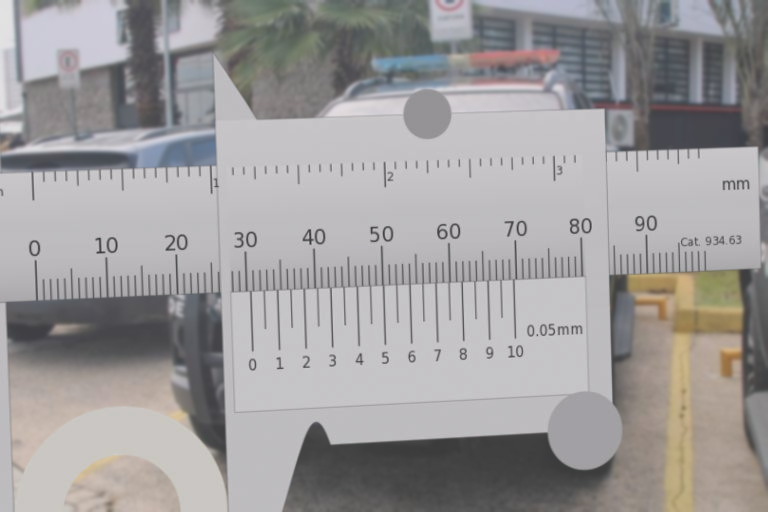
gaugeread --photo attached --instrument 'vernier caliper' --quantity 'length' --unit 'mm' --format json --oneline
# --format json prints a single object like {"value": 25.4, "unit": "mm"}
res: {"value": 30.6, "unit": "mm"}
